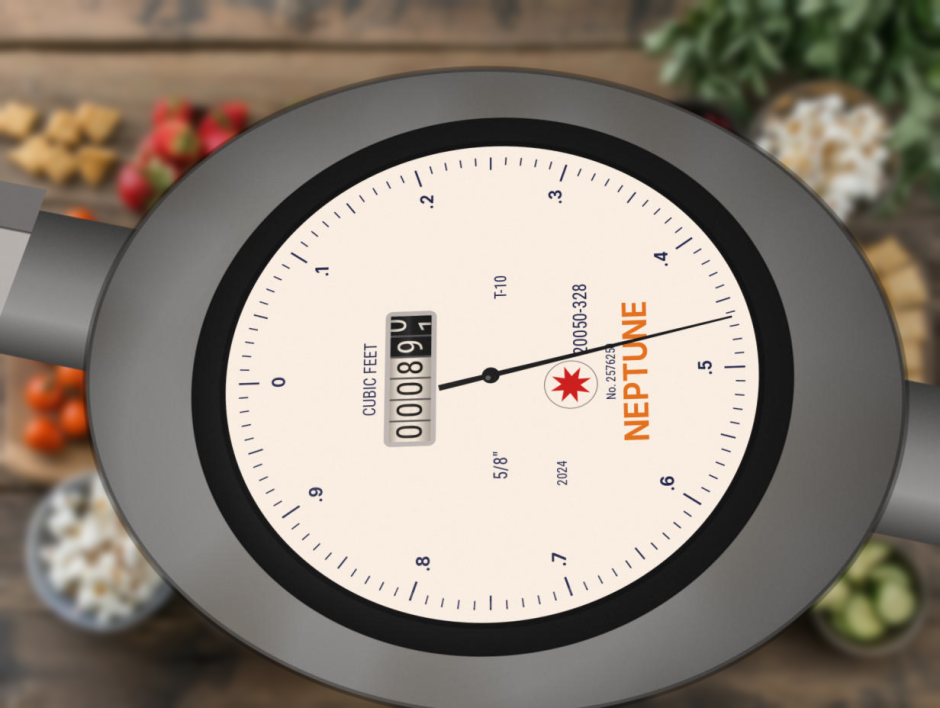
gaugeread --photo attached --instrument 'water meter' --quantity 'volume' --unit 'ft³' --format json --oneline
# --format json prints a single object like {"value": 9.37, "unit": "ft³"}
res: {"value": 890.46, "unit": "ft³"}
